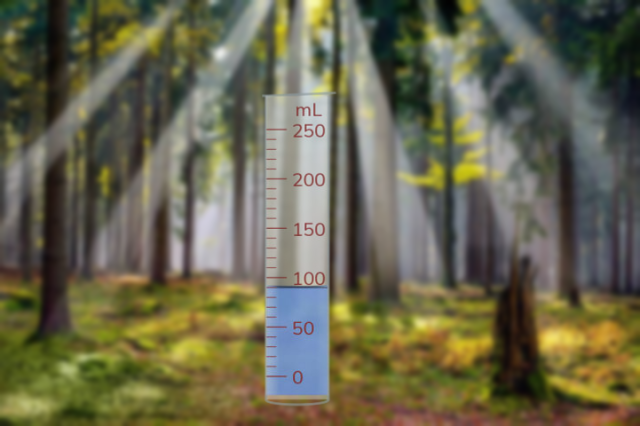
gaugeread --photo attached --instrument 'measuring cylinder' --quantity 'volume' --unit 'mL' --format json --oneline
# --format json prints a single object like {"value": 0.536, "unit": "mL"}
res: {"value": 90, "unit": "mL"}
